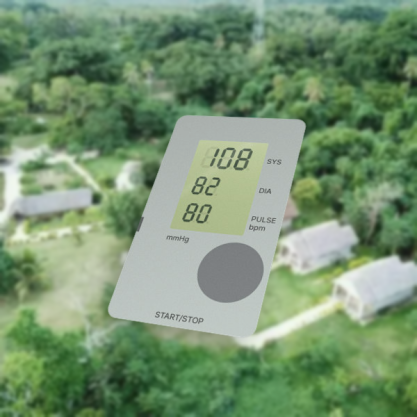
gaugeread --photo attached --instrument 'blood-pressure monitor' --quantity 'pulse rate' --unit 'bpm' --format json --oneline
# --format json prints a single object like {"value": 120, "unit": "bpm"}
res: {"value": 80, "unit": "bpm"}
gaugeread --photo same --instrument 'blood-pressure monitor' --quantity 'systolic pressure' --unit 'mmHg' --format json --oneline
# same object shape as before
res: {"value": 108, "unit": "mmHg"}
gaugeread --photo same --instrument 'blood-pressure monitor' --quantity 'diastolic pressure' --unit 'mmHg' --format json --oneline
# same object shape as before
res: {"value": 82, "unit": "mmHg"}
